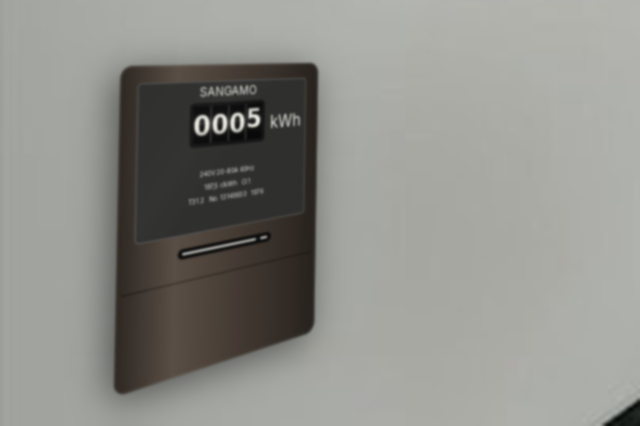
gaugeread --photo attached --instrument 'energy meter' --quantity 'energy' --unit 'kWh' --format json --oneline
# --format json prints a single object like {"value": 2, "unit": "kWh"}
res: {"value": 5, "unit": "kWh"}
